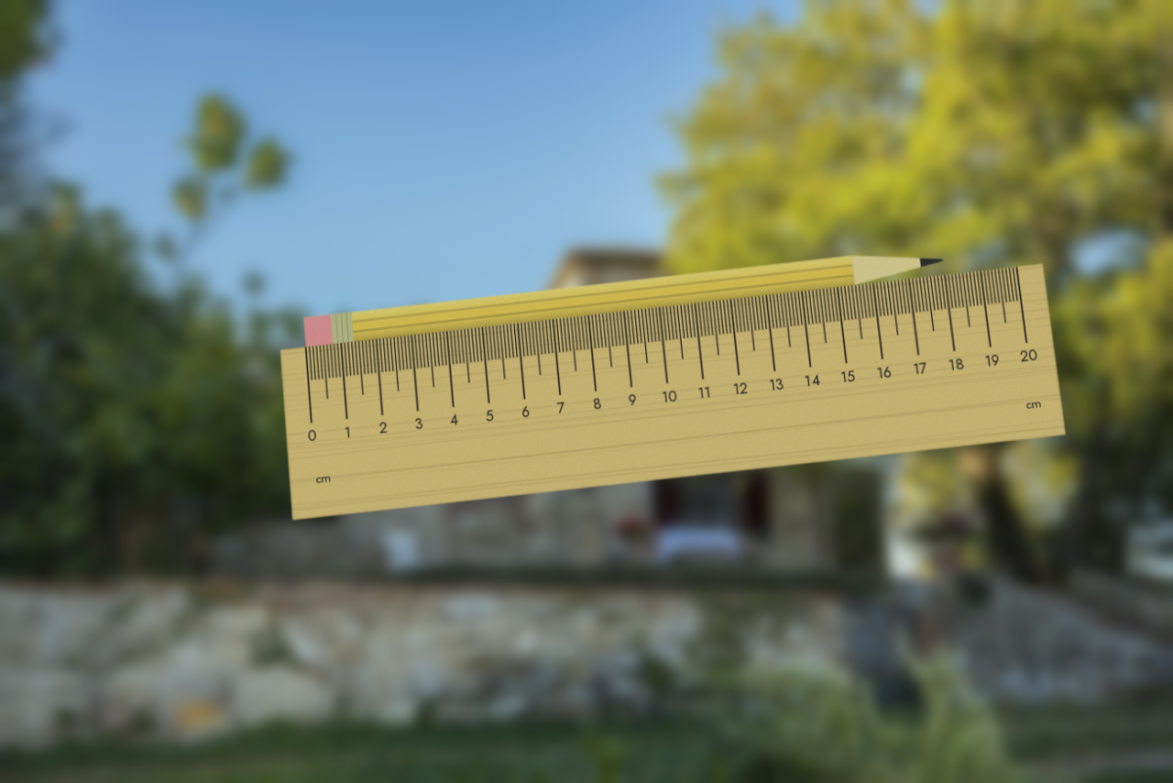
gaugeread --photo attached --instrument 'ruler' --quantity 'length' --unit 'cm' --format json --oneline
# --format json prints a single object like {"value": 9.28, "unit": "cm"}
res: {"value": 18, "unit": "cm"}
